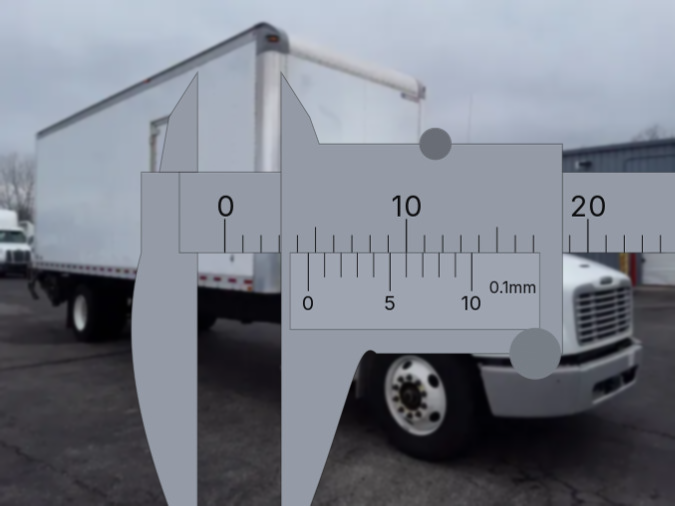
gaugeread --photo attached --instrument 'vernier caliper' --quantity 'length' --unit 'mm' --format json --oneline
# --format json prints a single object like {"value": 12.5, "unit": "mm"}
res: {"value": 4.6, "unit": "mm"}
